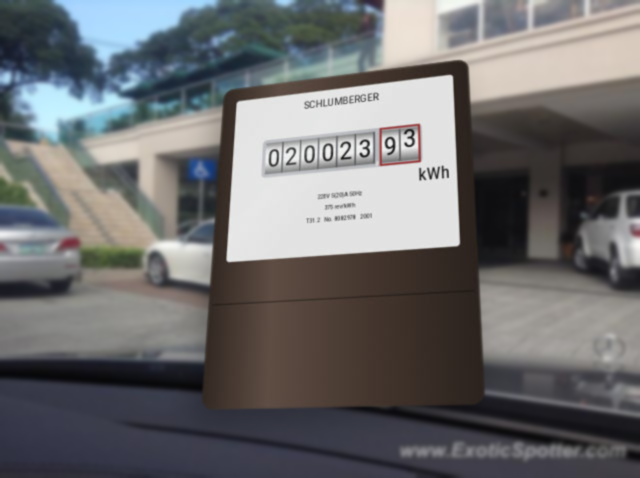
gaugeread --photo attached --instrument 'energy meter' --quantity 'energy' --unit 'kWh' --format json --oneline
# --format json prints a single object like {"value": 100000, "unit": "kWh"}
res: {"value": 20023.93, "unit": "kWh"}
